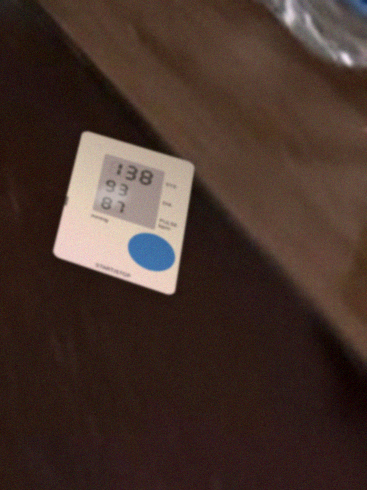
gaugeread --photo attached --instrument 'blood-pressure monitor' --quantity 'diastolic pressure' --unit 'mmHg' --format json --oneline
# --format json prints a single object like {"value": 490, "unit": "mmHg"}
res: {"value": 93, "unit": "mmHg"}
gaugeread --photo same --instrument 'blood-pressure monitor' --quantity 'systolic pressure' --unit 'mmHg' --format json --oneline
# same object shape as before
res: {"value": 138, "unit": "mmHg"}
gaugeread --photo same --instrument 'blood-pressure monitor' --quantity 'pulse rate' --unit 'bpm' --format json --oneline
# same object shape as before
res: {"value": 87, "unit": "bpm"}
